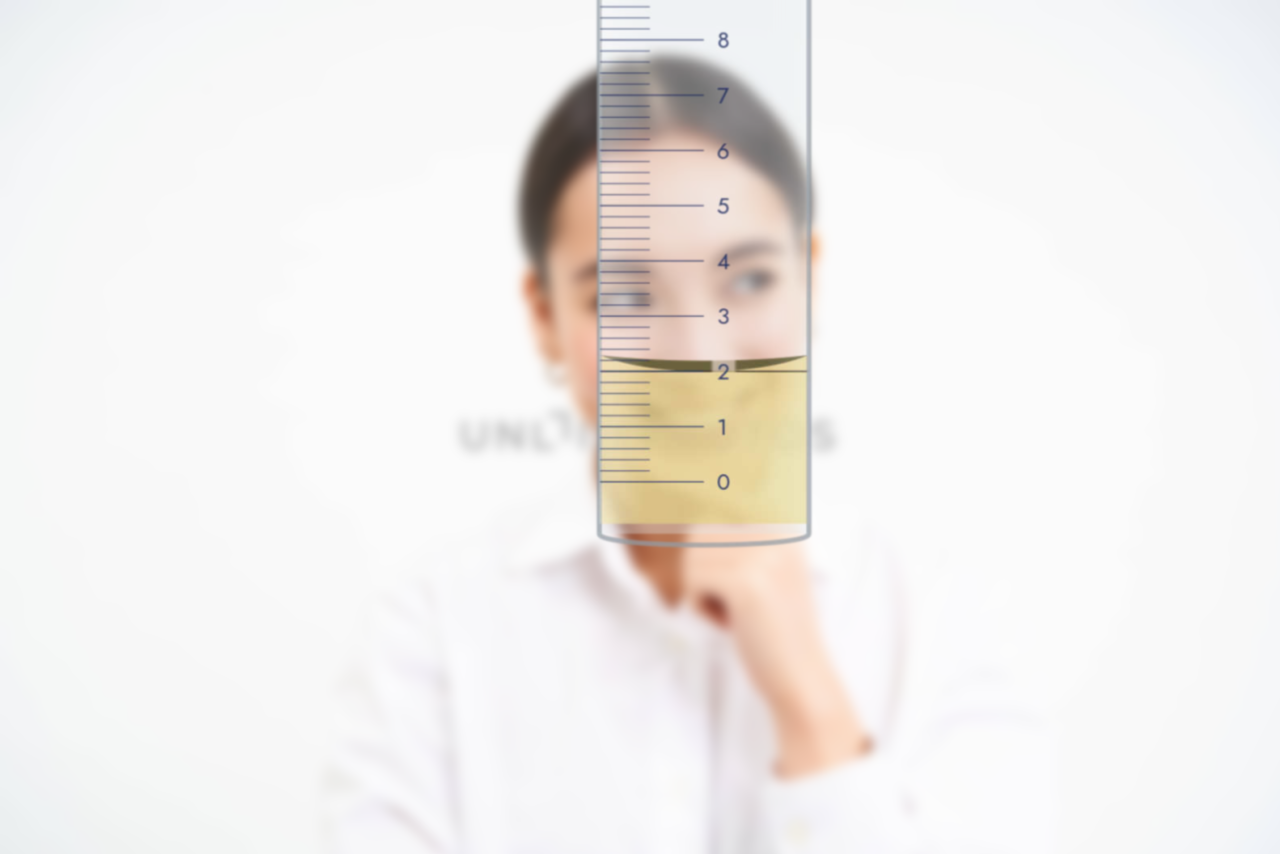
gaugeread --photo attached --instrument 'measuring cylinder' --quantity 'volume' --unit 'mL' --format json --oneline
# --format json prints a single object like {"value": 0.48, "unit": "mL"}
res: {"value": 2, "unit": "mL"}
